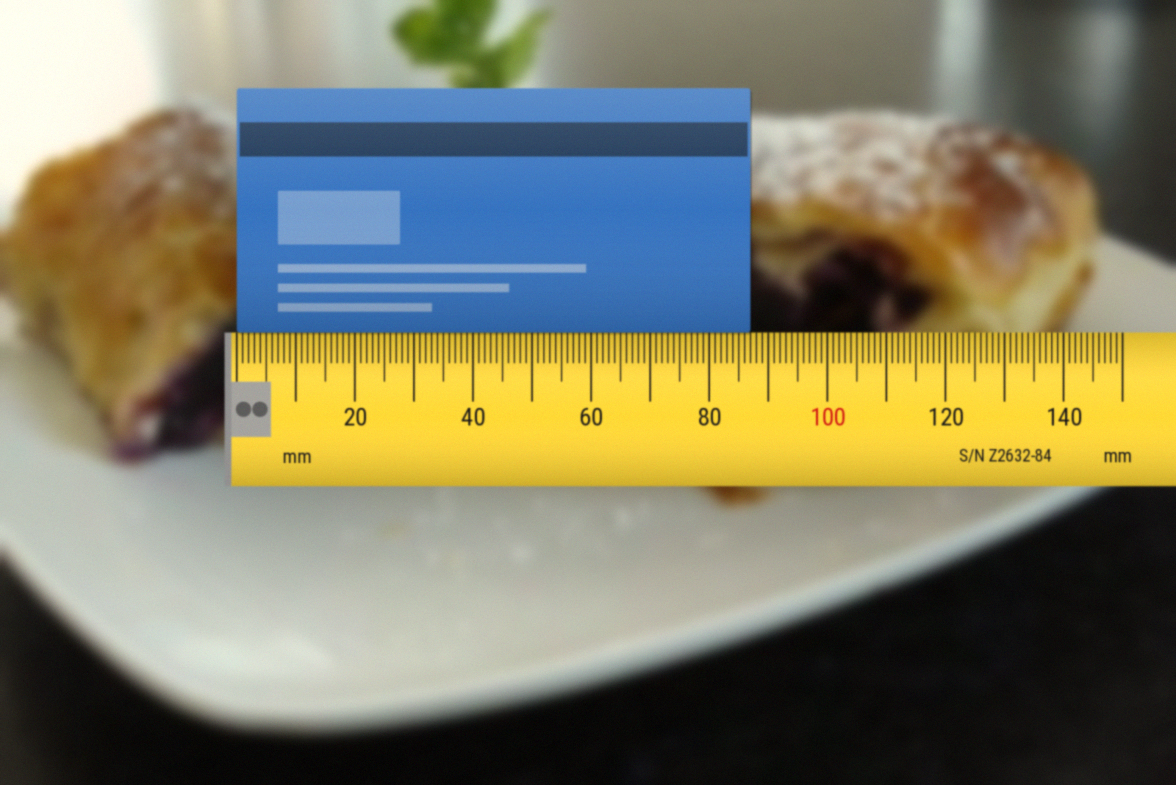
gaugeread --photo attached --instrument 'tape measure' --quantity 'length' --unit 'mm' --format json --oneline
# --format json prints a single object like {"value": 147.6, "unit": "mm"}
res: {"value": 87, "unit": "mm"}
